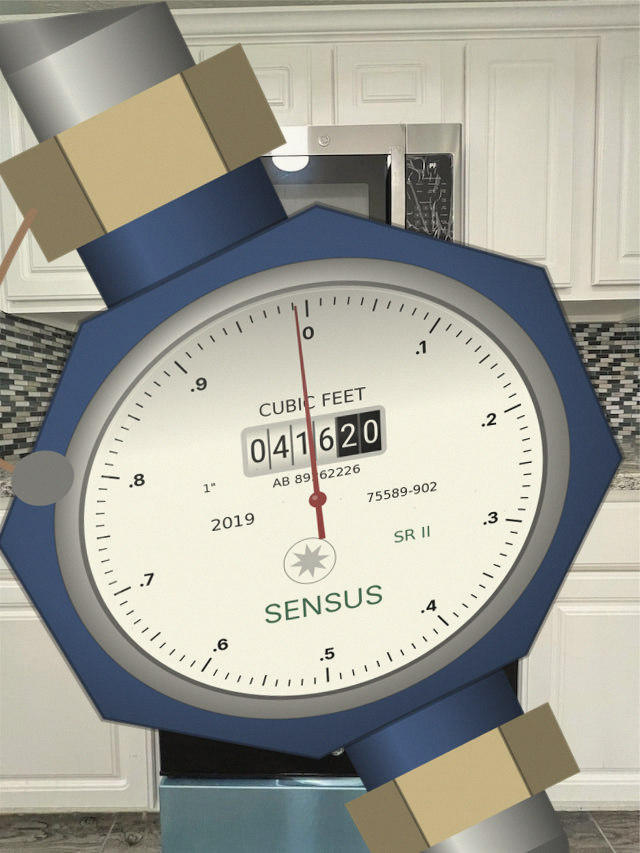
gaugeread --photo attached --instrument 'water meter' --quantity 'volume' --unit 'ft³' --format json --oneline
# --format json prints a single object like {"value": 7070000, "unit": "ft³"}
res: {"value": 41619.99, "unit": "ft³"}
